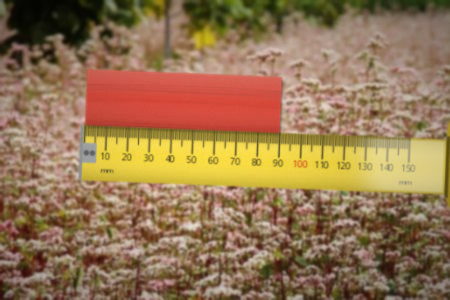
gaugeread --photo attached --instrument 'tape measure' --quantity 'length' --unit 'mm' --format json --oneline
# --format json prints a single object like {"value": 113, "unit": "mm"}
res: {"value": 90, "unit": "mm"}
